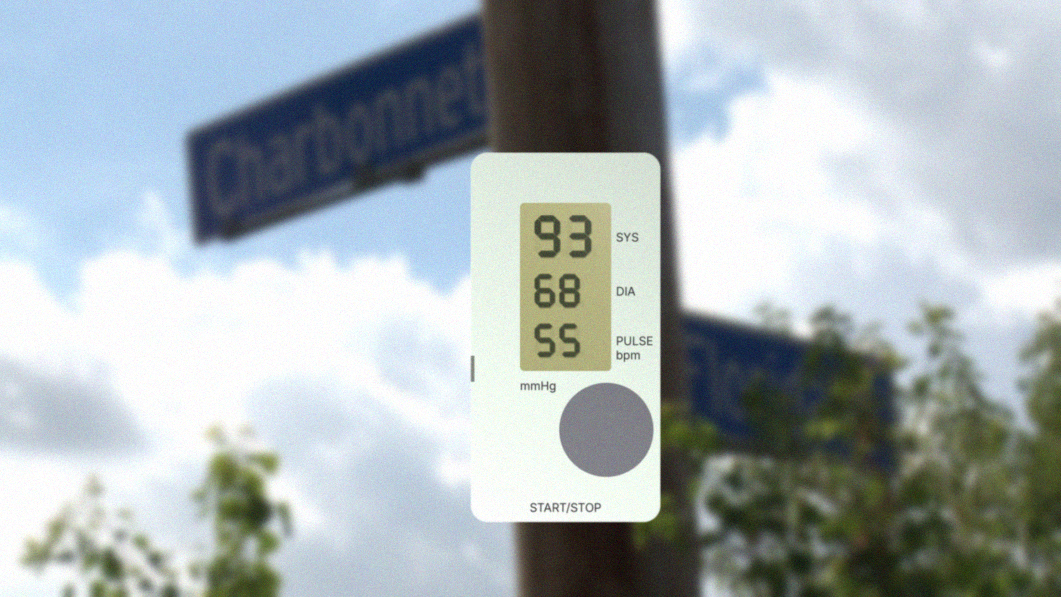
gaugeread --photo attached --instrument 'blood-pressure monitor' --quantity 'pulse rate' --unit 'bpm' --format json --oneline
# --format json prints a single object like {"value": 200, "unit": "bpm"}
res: {"value": 55, "unit": "bpm"}
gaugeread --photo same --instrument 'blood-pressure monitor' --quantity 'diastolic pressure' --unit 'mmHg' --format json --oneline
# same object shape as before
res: {"value": 68, "unit": "mmHg"}
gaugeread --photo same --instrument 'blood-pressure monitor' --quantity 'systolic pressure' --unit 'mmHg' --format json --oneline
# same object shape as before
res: {"value": 93, "unit": "mmHg"}
